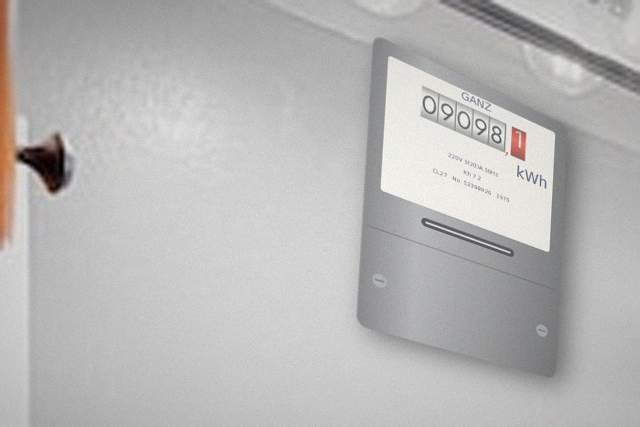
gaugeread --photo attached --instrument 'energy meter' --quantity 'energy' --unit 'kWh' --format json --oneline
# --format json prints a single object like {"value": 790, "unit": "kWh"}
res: {"value": 9098.1, "unit": "kWh"}
